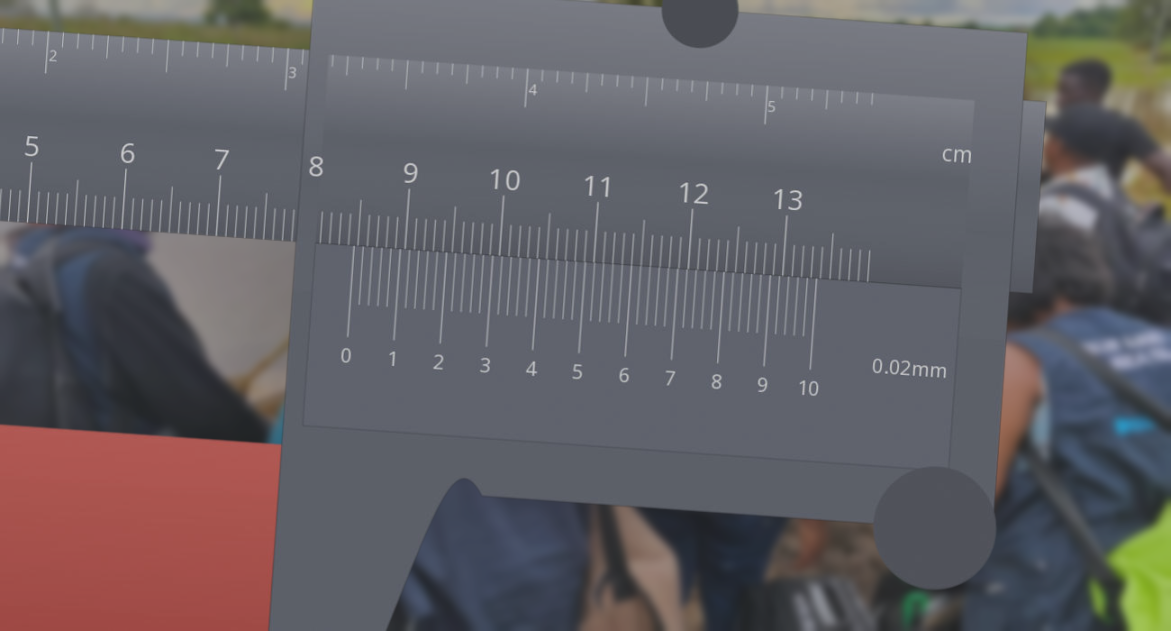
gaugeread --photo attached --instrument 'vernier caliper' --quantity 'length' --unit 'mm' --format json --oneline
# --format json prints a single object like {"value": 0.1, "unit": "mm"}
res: {"value": 84.6, "unit": "mm"}
